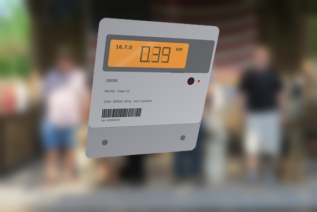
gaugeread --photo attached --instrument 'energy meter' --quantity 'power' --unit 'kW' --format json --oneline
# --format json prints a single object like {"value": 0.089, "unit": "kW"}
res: {"value": 0.39, "unit": "kW"}
